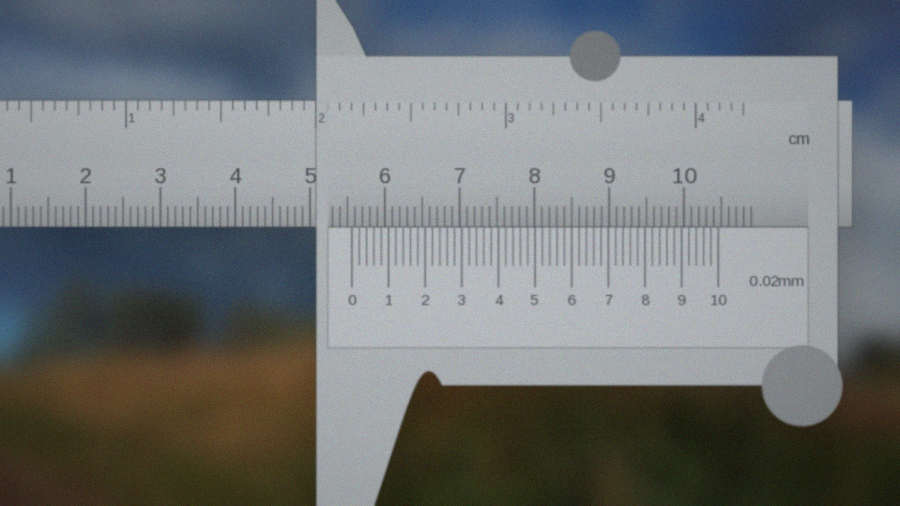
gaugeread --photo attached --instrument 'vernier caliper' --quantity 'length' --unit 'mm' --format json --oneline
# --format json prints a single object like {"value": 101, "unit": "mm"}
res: {"value": 55.6, "unit": "mm"}
